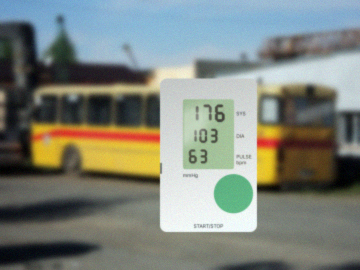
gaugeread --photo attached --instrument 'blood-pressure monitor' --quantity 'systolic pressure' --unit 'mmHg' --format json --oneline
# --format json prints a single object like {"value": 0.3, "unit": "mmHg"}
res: {"value": 176, "unit": "mmHg"}
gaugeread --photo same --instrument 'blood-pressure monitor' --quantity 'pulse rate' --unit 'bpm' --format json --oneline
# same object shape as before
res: {"value": 63, "unit": "bpm"}
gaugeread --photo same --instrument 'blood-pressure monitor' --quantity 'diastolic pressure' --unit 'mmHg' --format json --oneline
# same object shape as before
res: {"value": 103, "unit": "mmHg"}
